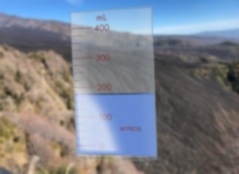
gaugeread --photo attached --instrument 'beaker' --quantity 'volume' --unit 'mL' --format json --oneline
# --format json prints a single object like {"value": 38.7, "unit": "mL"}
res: {"value": 175, "unit": "mL"}
